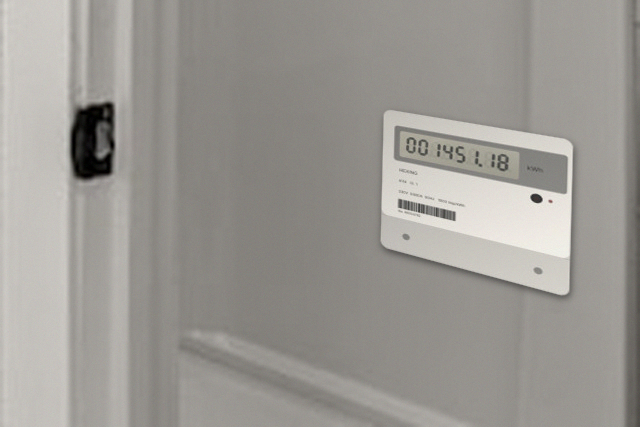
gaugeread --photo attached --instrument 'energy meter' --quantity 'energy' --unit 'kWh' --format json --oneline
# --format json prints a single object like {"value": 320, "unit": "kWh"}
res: {"value": 1451.18, "unit": "kWh"}
